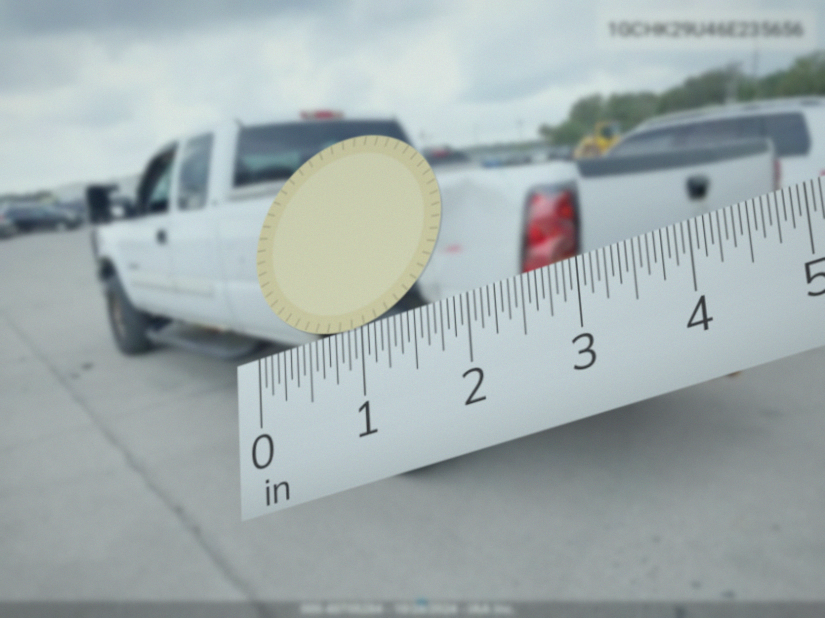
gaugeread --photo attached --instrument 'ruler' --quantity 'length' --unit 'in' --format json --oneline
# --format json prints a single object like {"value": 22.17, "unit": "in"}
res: {"value": 1.8125, "unit": "in"}
